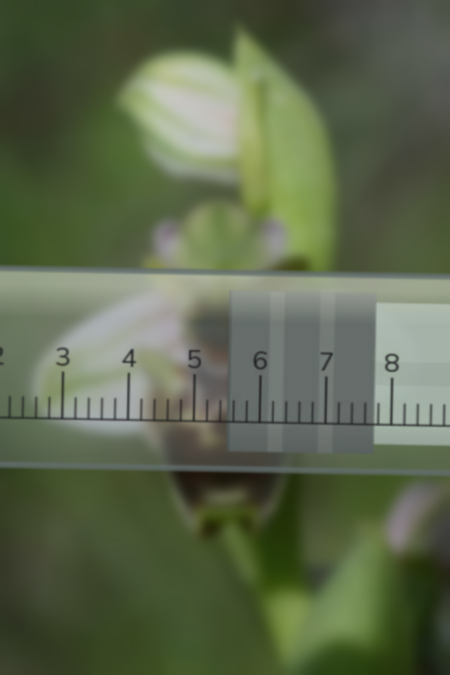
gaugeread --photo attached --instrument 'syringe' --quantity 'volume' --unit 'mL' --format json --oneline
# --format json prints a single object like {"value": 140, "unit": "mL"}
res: {"value": 5.5, "unit": "mL"}
